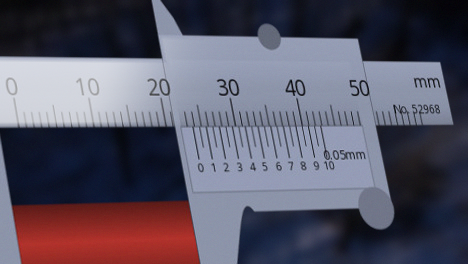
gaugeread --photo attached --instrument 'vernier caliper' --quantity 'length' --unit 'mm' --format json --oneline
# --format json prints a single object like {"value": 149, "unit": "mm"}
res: {"value": 23.8, "unit": "mm"}
